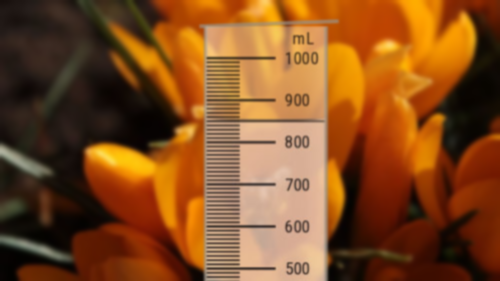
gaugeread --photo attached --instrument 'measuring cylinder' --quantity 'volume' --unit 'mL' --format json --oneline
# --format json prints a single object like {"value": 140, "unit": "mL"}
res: {"value": 850, "unit": "mL"}
